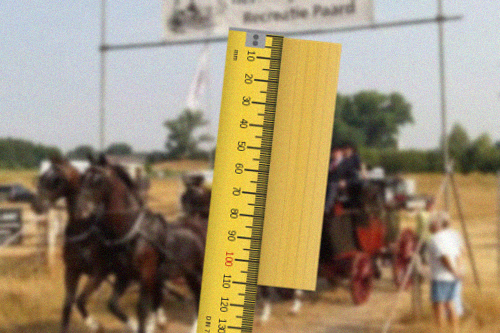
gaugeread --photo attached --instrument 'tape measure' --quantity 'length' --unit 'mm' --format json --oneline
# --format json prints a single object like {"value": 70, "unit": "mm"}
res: {"value": 110, "unit": "mm"}
